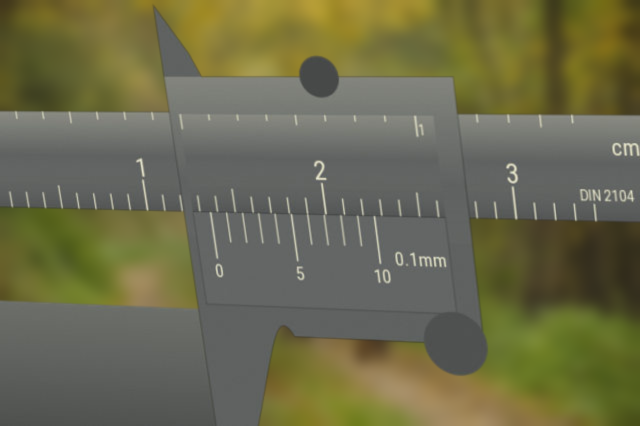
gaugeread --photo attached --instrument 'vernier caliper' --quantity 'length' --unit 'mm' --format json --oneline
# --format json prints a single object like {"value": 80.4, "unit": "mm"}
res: {"value": 13.6, "unit": "mm"}
